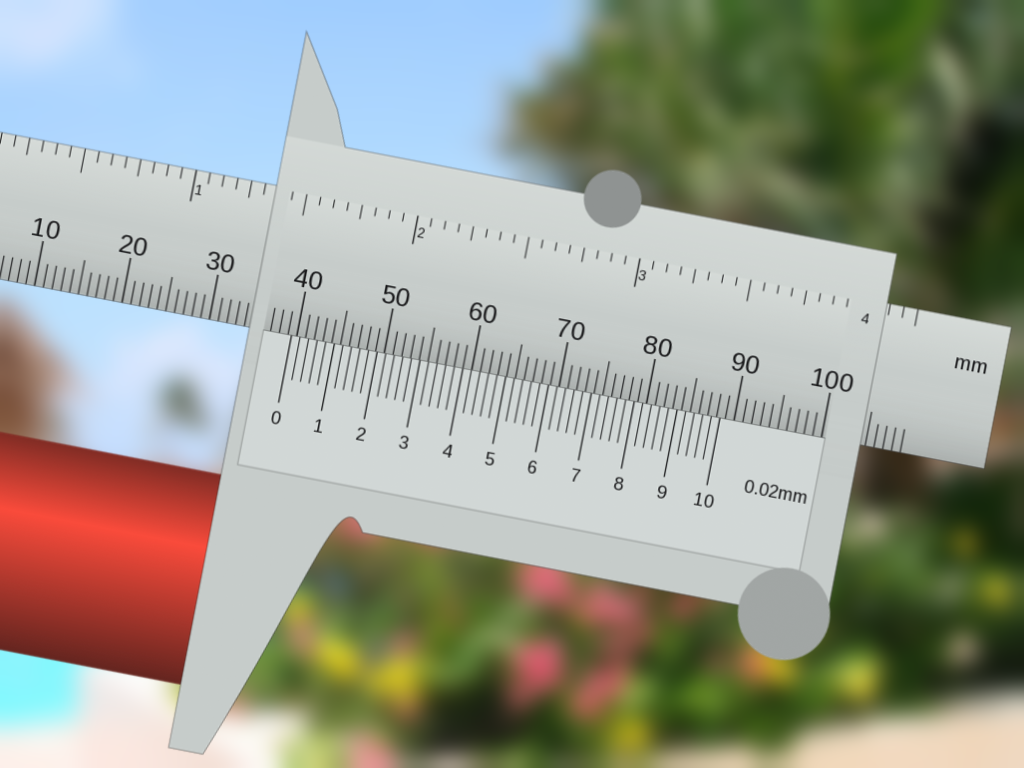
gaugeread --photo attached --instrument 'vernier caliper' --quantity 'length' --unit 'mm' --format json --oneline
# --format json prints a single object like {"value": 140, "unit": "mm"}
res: {"value": 39.4, "unit": "mm"}
